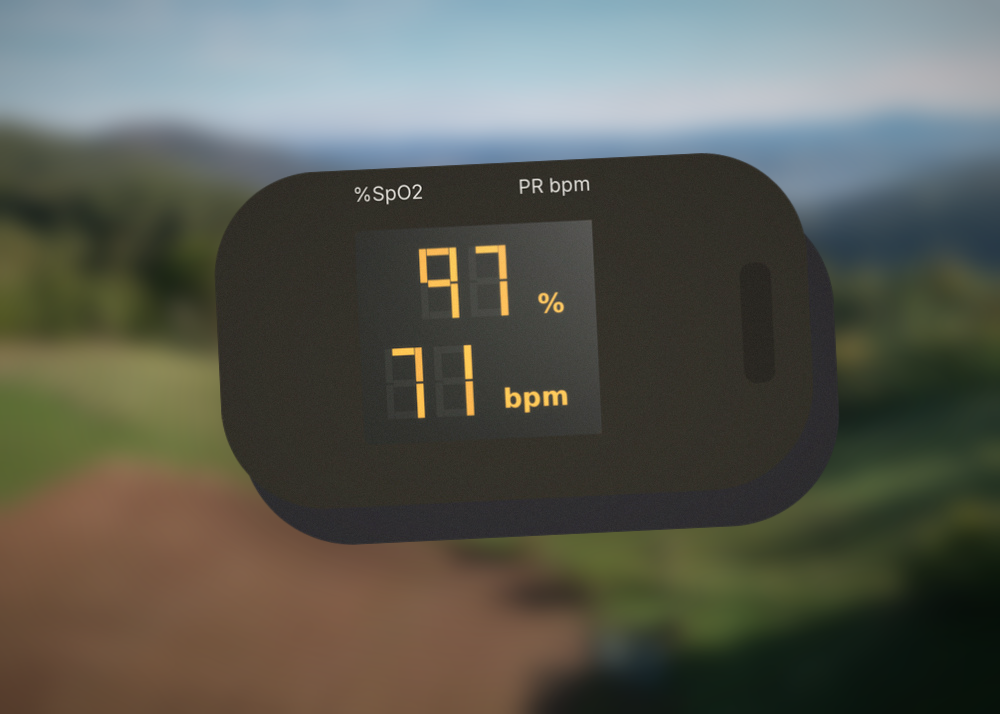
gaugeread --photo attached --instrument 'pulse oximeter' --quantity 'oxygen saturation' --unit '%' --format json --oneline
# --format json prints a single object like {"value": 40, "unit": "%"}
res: {"value": 97, "unit": "%"}
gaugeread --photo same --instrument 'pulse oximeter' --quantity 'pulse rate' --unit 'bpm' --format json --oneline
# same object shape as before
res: {"value": 71, "unit": "bpm"}
